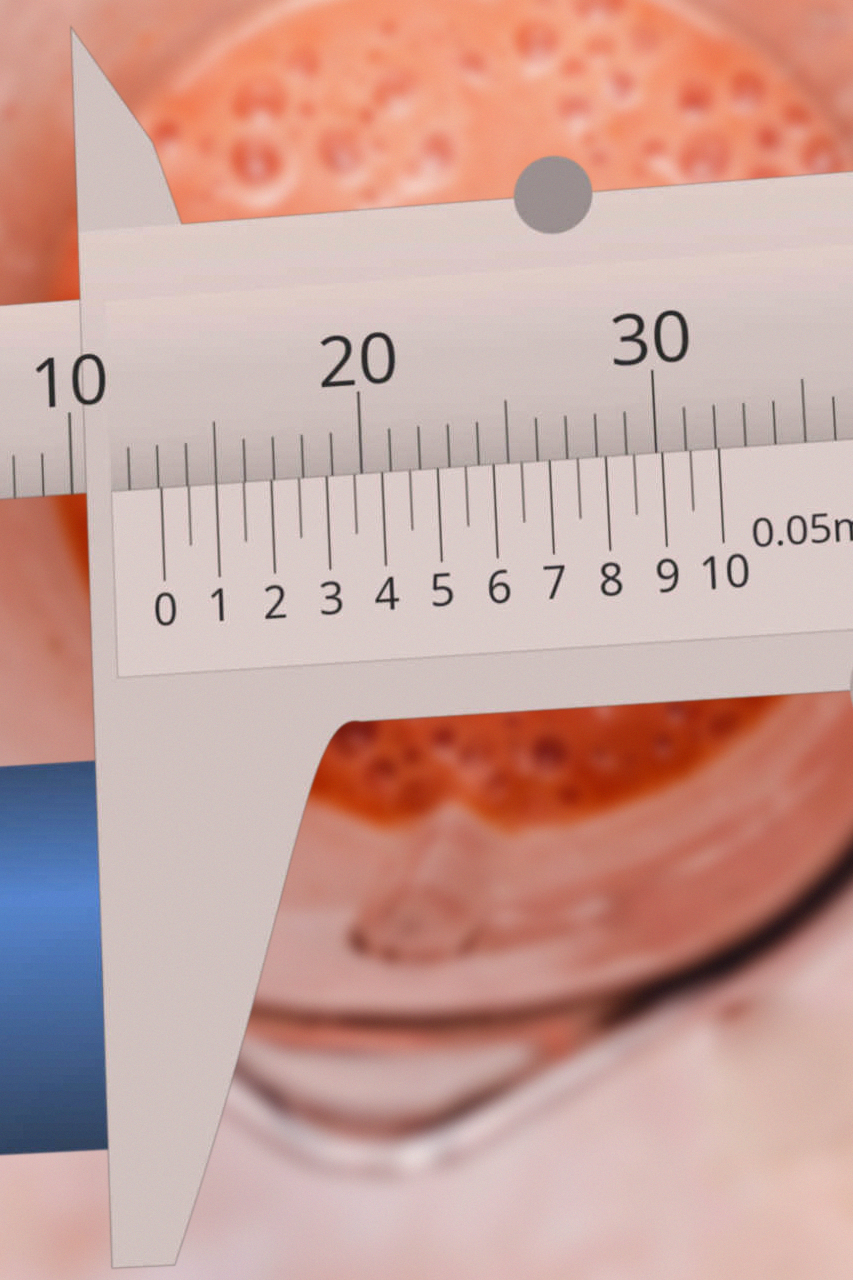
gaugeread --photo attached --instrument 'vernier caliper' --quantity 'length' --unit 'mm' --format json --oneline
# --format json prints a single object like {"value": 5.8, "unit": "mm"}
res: {"value": 13.10, "unit": "mm"}
